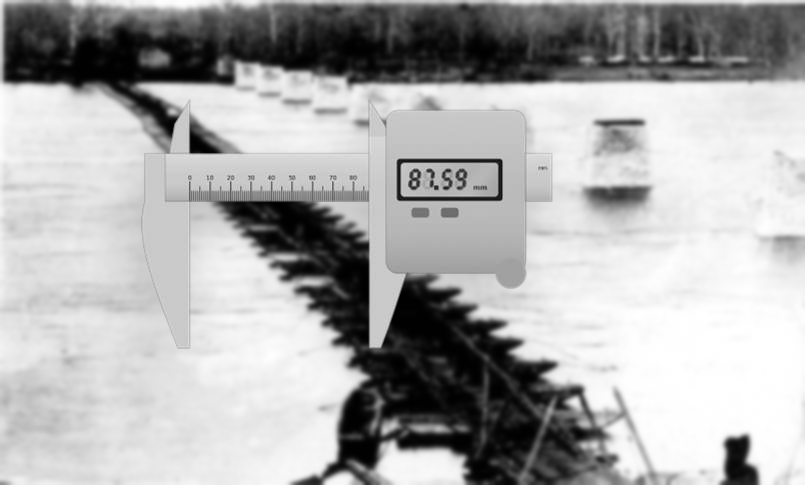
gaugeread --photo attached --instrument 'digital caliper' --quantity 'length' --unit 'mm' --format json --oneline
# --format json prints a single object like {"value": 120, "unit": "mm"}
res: {"value": 87.59, "unit": "mm"}
